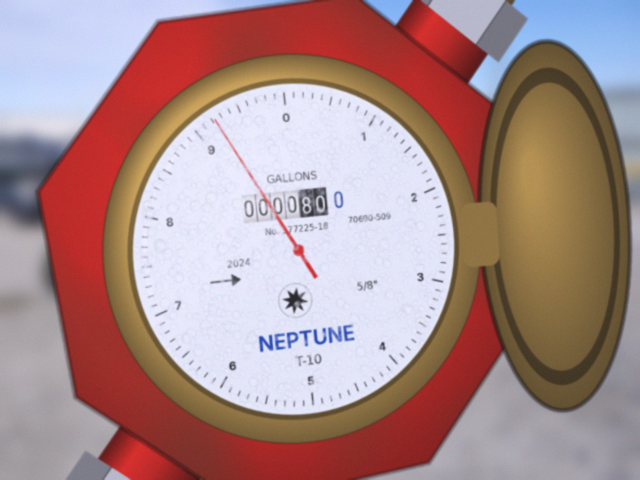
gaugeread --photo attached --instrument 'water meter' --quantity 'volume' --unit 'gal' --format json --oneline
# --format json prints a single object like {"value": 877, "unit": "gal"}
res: {"value": 799.2, "unit": "gal"}
